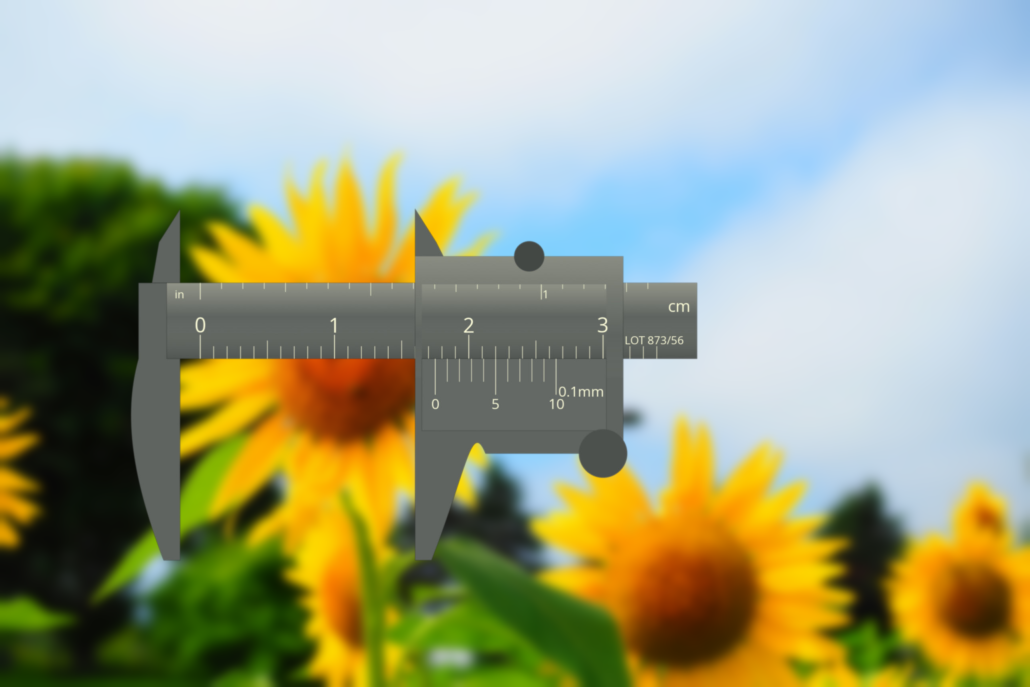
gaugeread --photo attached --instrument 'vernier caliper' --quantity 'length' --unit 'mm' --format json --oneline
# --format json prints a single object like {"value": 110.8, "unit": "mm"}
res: {"value": 17.5, "unit": "mm"}
